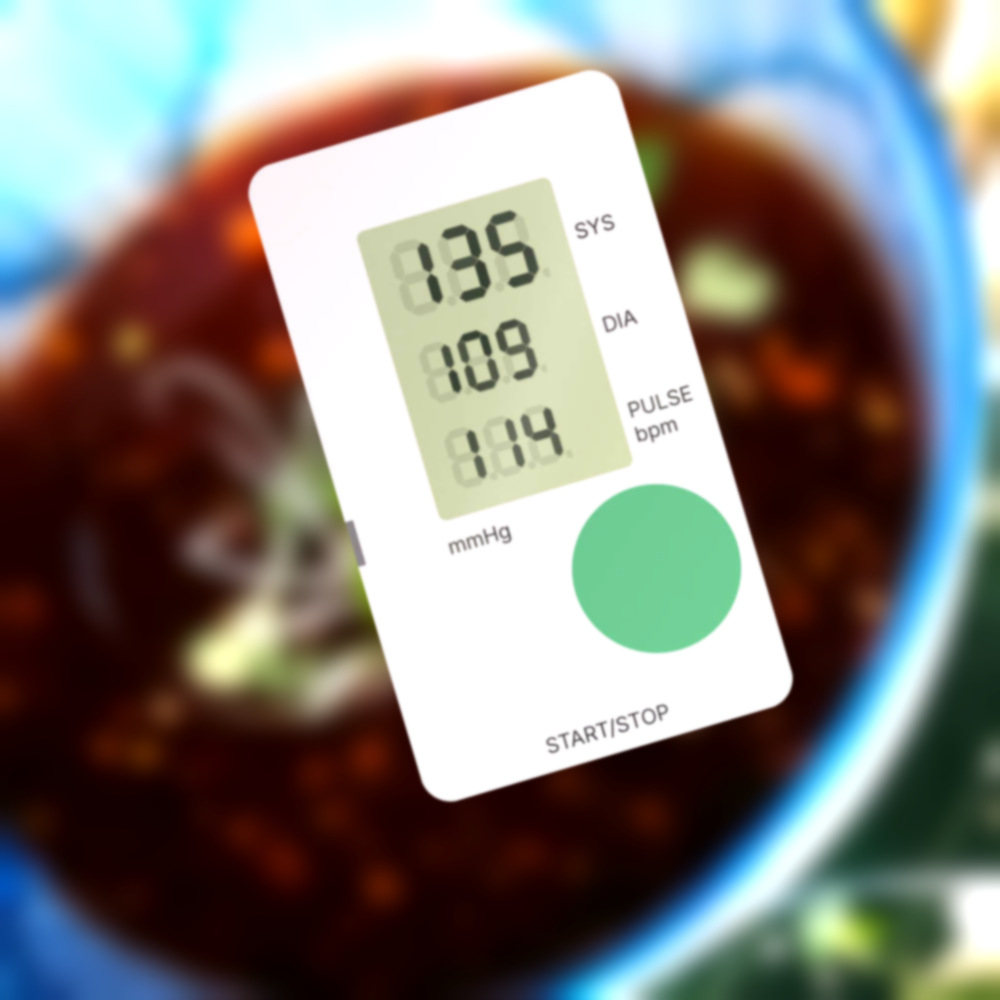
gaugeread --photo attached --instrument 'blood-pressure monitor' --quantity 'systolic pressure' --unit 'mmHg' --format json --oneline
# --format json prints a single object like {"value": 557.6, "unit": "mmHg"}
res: {"value": 135, "unit": "mmHg"}
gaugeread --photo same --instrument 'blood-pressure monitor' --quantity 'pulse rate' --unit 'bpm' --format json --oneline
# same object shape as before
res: {"value": 114, "unit": "bpm"}
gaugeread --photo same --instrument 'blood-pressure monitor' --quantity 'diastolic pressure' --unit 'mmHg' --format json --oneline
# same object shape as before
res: {"value": 109, "unit": "mmHg"}
